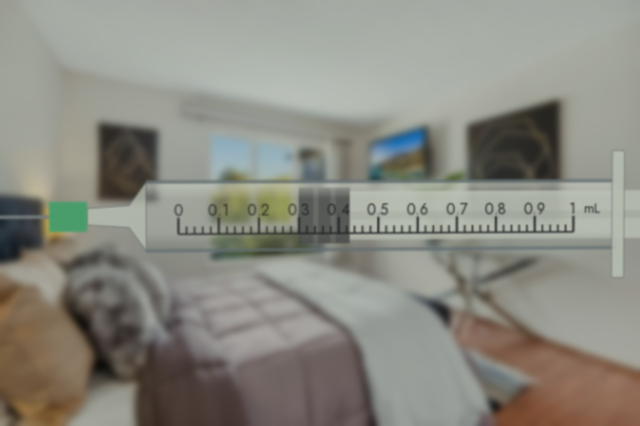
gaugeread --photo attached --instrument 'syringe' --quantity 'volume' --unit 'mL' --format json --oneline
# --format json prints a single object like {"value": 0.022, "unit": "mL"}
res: {"value": 0.3, "unit": "mL"}
